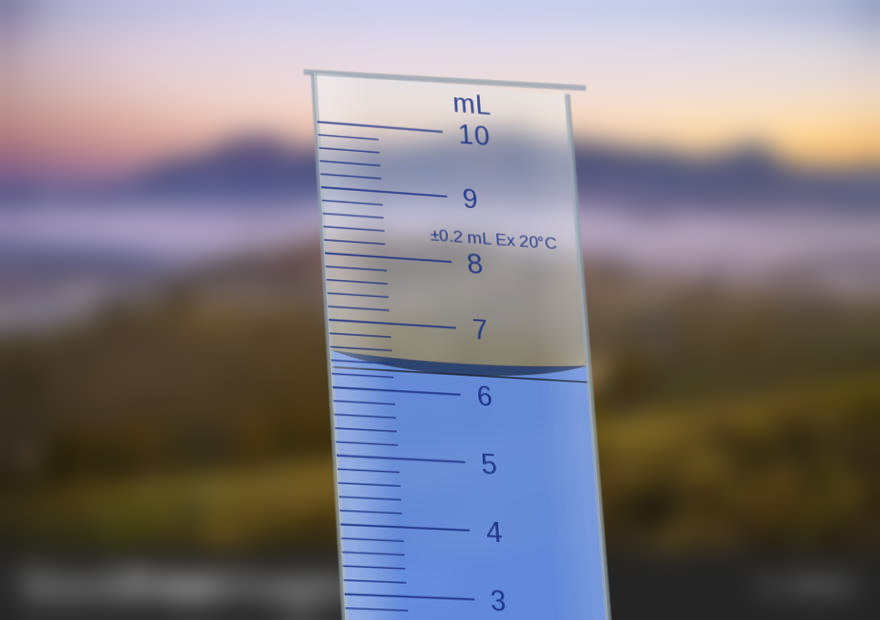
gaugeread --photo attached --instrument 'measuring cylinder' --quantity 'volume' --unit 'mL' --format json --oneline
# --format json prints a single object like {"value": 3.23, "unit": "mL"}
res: {"value": 6.3, "unit": "mL"}
